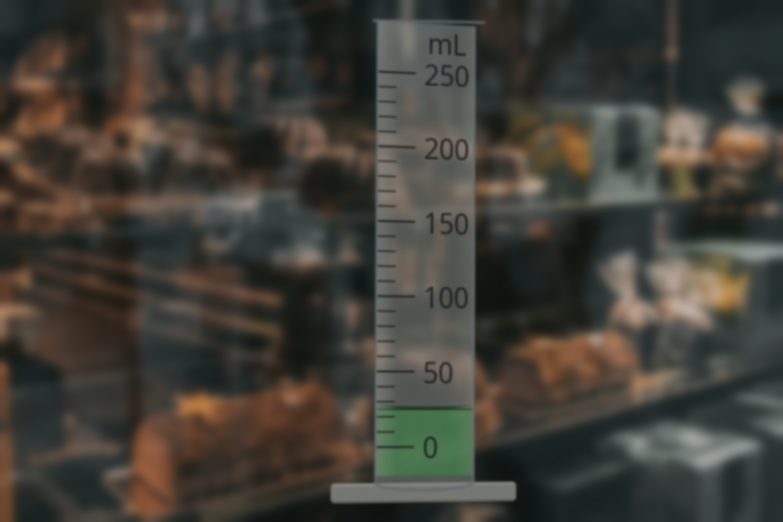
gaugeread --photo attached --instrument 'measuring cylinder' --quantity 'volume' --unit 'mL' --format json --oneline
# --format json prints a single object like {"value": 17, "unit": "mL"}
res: {"value": 25, "unit": "mL"}
